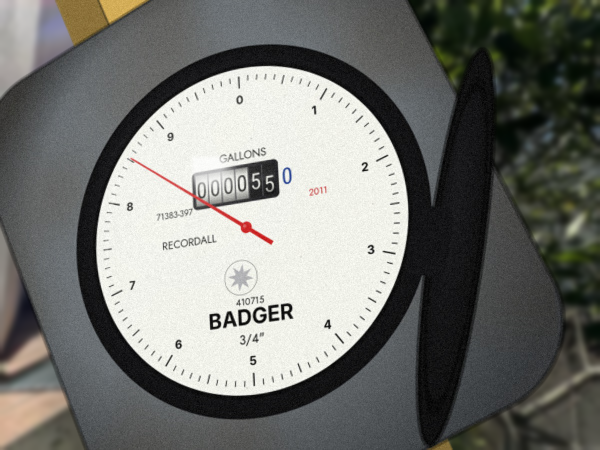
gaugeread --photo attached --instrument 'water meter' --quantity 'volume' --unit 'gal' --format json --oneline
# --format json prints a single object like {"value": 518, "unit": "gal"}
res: {"value": 548.5, "unit": "gal"}
